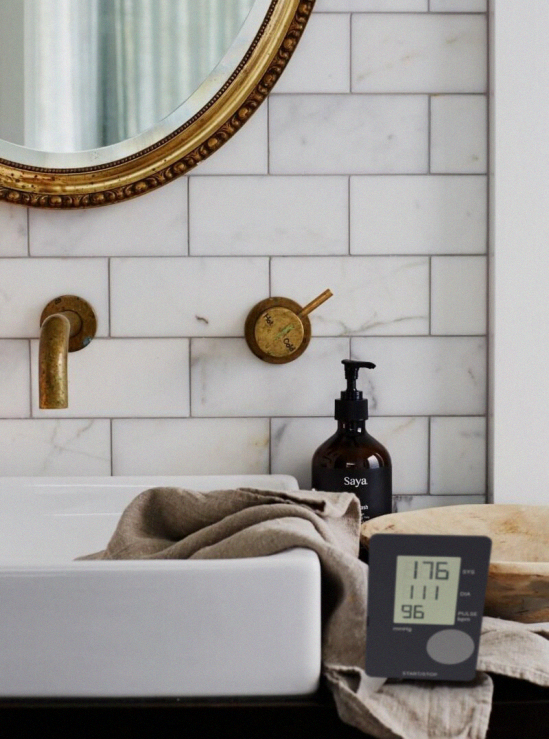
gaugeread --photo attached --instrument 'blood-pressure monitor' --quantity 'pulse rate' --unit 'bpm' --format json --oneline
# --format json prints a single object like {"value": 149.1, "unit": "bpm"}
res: {"value": 96, "unit": "bpm"}
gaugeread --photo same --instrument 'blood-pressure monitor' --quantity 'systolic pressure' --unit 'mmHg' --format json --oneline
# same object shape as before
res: {"value": 176, "unit": "mmHg"}
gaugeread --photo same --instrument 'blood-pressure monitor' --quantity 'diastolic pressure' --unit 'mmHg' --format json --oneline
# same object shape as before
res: {"value": 111, "unit": "mmHg"}
